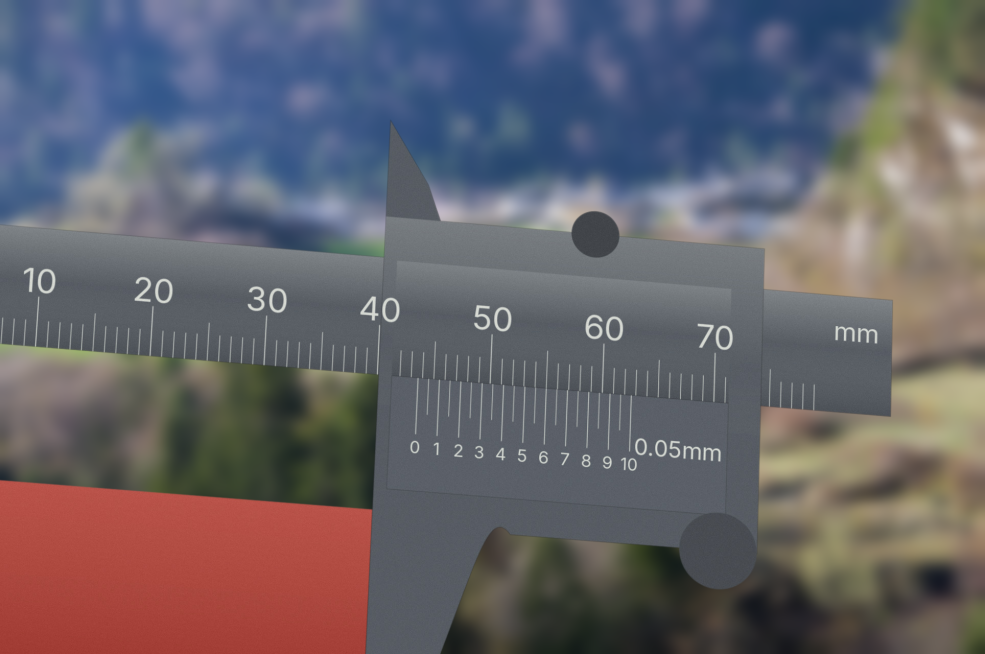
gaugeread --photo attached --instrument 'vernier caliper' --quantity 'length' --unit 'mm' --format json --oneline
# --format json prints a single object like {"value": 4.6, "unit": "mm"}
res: {"value": 43.6, "unit": "mm"}
